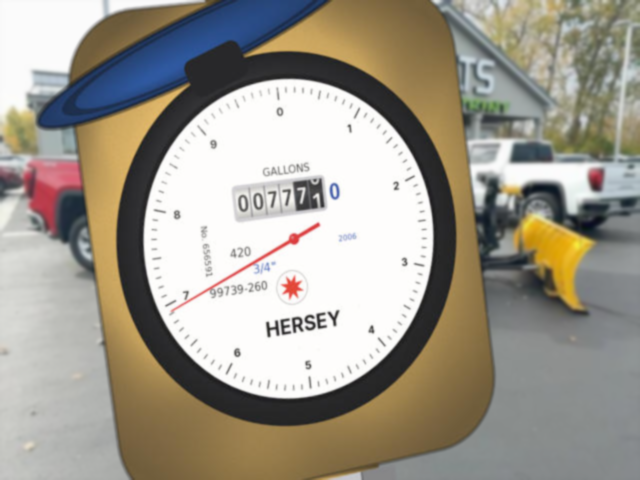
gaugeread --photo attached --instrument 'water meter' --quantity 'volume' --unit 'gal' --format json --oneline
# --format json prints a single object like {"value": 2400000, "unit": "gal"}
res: {"value": 77706.9, "unit": "gal"}
